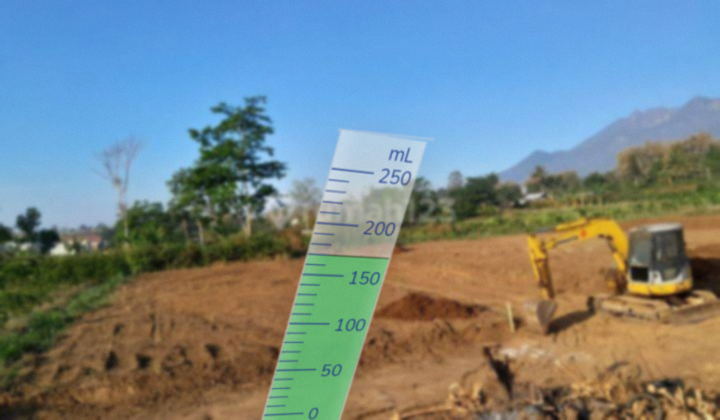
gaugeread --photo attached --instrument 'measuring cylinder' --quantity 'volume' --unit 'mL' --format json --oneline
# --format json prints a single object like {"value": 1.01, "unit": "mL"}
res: {"value": 170, "unit": "mL"}
